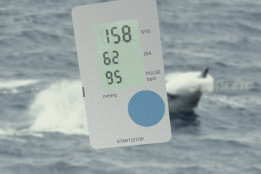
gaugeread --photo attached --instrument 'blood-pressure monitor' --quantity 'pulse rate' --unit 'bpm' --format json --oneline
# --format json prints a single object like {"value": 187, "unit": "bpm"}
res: {"value": 95, "unit": "bpm"}
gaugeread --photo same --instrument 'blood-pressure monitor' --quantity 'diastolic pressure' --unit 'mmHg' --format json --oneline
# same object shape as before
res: {"value": 62, "unit": "mmHg"}
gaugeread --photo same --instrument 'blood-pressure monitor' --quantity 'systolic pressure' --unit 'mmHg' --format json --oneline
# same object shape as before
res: {"value": 158, "unit": "mmHg"}
